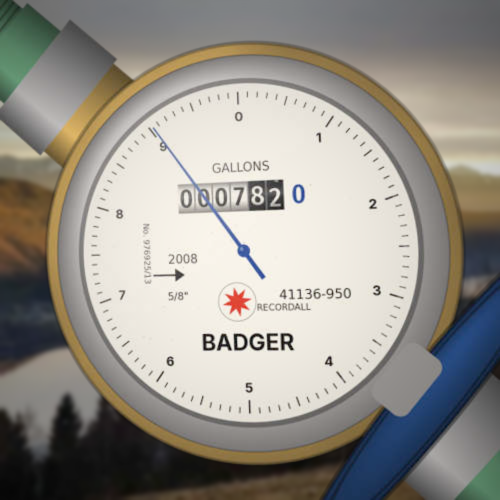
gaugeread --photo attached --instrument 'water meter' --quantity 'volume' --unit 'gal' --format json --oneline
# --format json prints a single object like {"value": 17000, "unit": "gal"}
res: {"value": 7819.0, "unit": "gal"}
